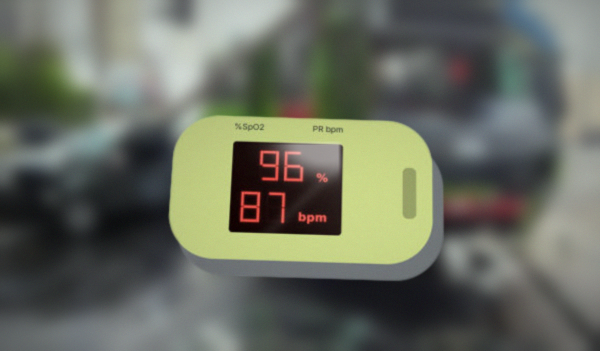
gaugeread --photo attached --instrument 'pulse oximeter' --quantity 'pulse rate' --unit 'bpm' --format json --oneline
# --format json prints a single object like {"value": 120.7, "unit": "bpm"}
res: {"value": 87, "unit": "bpm"}
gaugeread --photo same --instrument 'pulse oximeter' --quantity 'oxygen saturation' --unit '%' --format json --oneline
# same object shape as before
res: {"value": 96, "unit": "%"}
